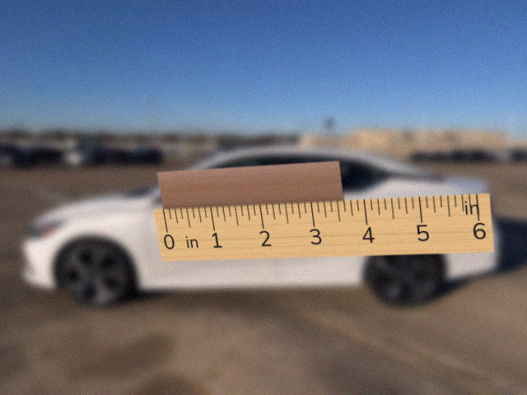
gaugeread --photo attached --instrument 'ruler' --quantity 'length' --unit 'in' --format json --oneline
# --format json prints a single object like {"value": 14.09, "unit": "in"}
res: {"value": 3.625, "unit": "in"}
